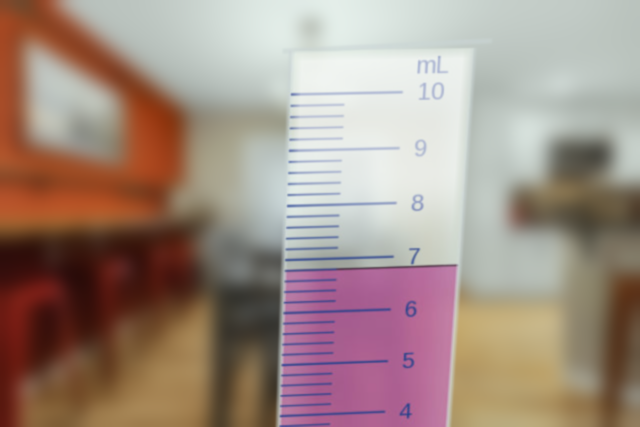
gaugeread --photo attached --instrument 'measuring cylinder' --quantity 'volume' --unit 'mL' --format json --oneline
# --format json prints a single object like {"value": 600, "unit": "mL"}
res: {"value": 6.8, "unit": "mL"}
